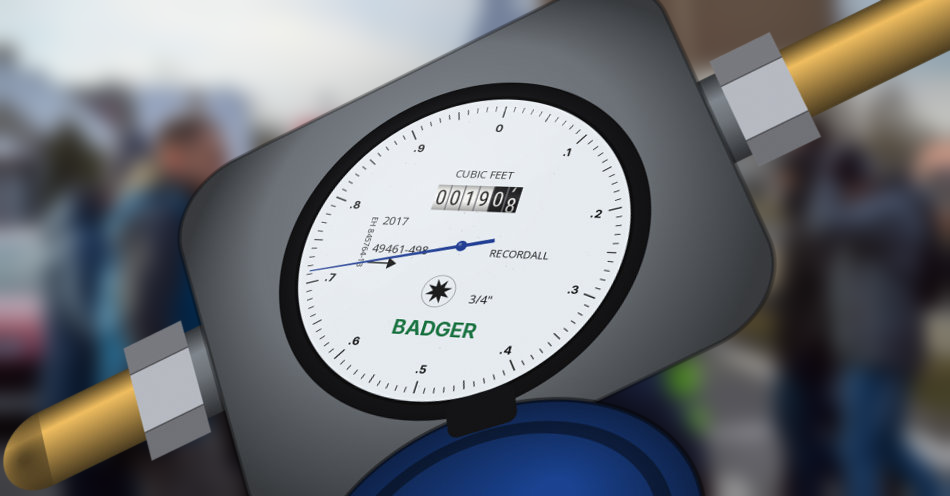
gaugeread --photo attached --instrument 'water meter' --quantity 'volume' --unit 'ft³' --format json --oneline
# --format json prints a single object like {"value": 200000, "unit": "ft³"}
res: {"value": 1907.71, "unit": "ft³"}
